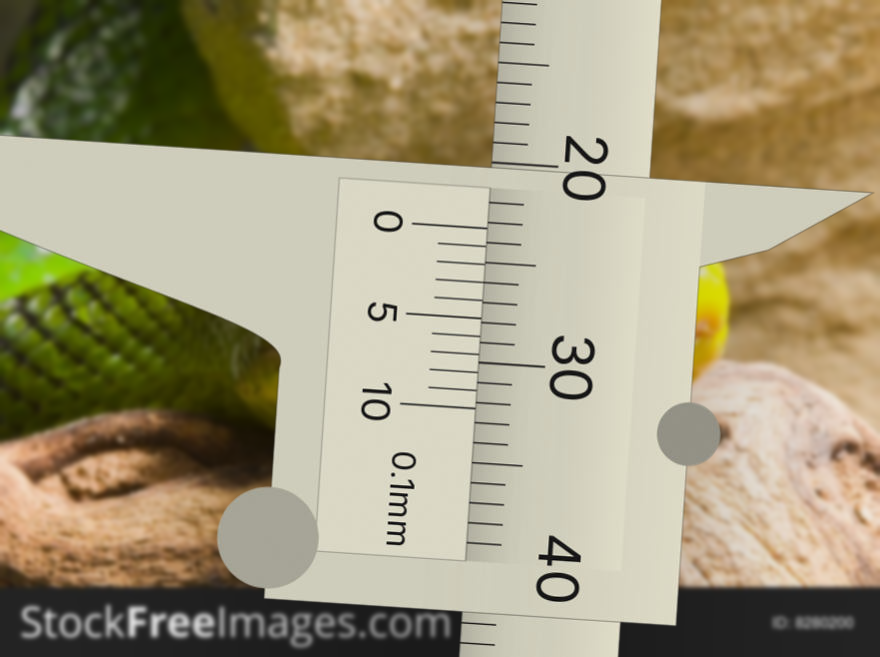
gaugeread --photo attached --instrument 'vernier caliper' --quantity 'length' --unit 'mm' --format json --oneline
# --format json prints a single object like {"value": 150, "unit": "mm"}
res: {"value": 23.3, "unit": "mm"}
